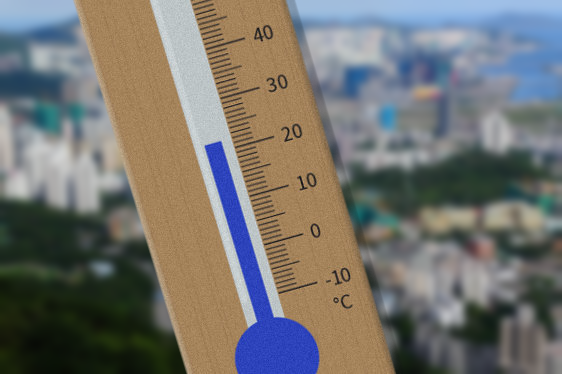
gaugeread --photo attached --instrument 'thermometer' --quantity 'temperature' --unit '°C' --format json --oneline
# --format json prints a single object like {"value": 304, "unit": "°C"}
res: {"value": 22, "unit": "°C"}
